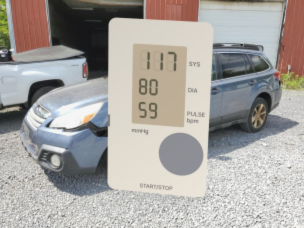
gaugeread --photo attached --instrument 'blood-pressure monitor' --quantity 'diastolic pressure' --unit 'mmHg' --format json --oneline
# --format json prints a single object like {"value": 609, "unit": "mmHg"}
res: {"value": 80, "unit": "mmHg"}
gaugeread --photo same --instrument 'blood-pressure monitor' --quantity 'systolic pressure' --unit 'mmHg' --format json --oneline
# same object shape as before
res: {"value": 117, "unit": "mmHg"}
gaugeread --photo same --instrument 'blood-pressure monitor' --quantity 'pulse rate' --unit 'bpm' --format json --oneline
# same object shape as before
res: {"value": 59, "unit": "bpm"}
